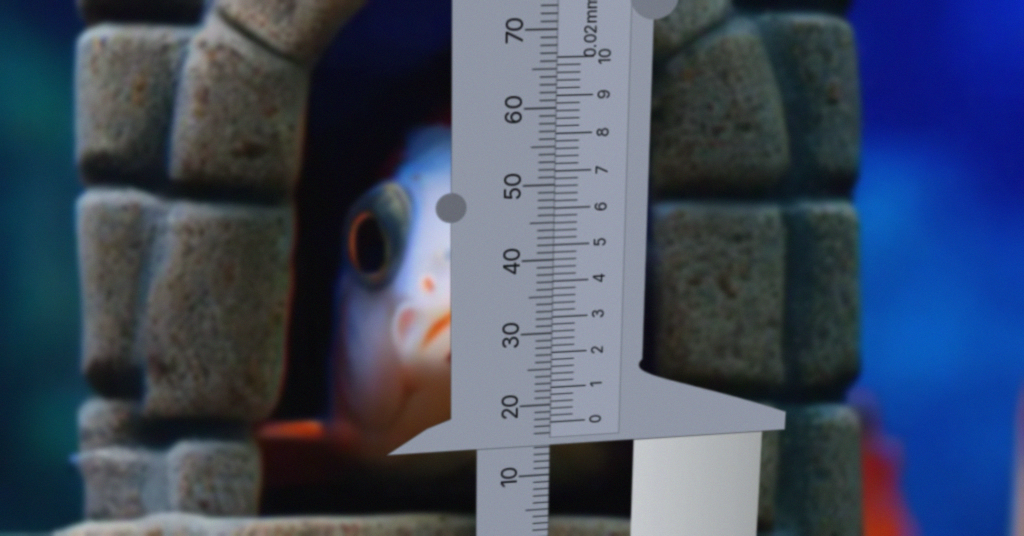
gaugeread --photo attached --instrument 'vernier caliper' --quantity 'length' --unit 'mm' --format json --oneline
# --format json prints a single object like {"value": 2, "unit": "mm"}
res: {"value": 17.5, "unit": "mm"}
